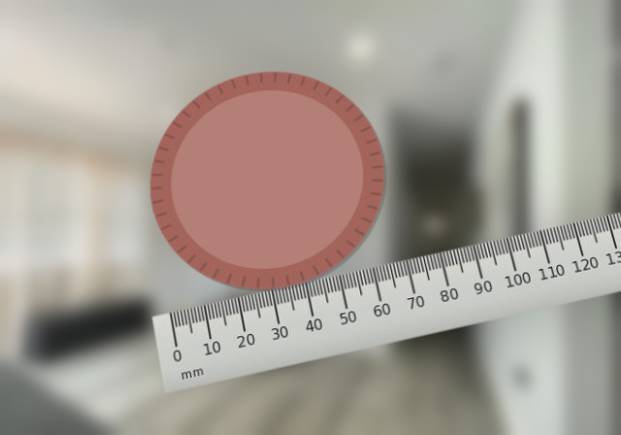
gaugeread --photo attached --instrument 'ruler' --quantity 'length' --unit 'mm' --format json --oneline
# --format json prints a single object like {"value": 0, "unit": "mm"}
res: {"value": 70, "unit": "mm"}
